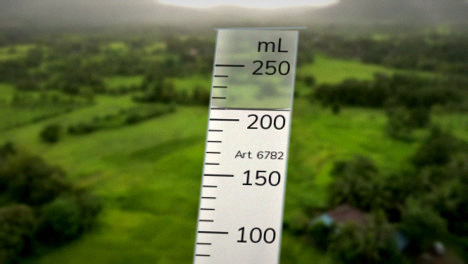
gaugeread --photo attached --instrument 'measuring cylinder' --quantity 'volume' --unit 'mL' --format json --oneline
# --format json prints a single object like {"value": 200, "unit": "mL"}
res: {"value": 210, "unit": "mL"}
